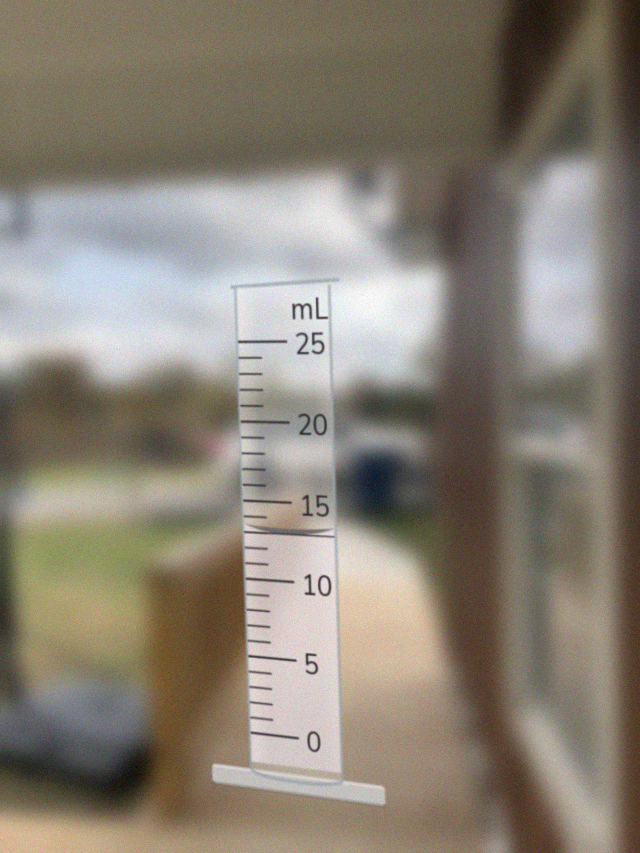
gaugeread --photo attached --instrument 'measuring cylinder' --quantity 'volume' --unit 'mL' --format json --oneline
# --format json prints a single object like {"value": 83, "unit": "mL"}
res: {"value": 13, "unit": "mL"}
